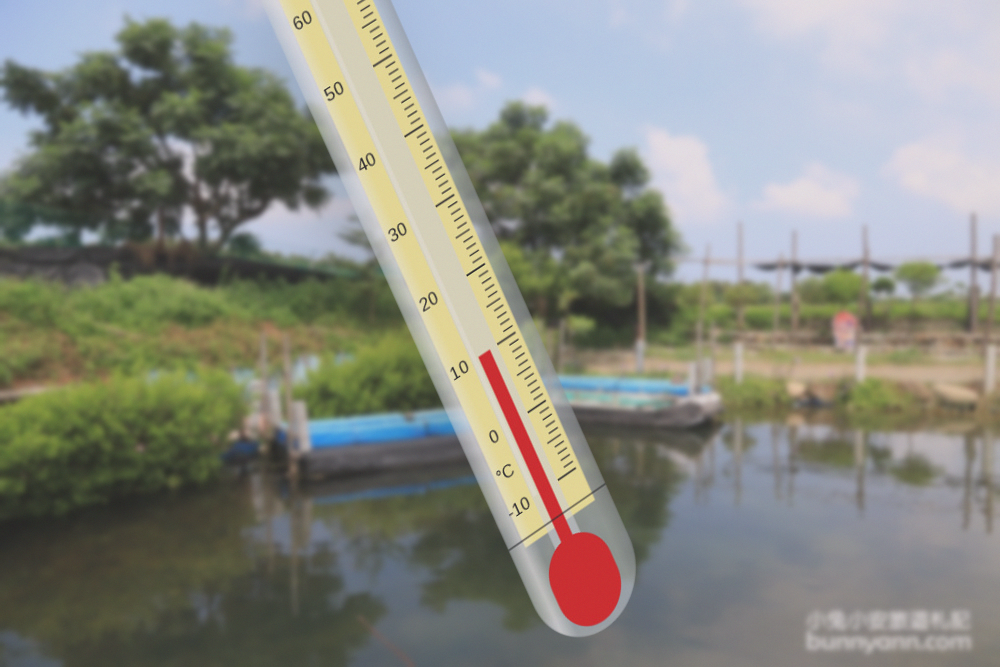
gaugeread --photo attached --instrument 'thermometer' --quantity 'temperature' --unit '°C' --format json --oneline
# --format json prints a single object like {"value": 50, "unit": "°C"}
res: {"value": 10, "unit": "°C"}
